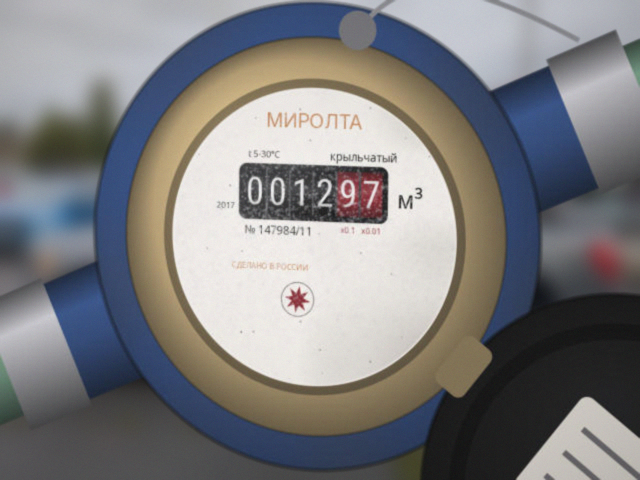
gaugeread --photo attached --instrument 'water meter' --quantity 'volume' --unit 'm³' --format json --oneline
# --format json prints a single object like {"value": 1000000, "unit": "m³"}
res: {"value": 12.97, "unit": "m³"}
